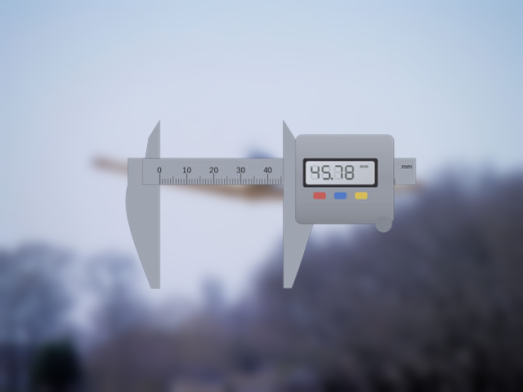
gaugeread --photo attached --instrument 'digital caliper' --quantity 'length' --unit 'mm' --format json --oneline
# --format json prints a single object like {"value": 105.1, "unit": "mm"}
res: {"value": 45.78, "unit": "mm"}
